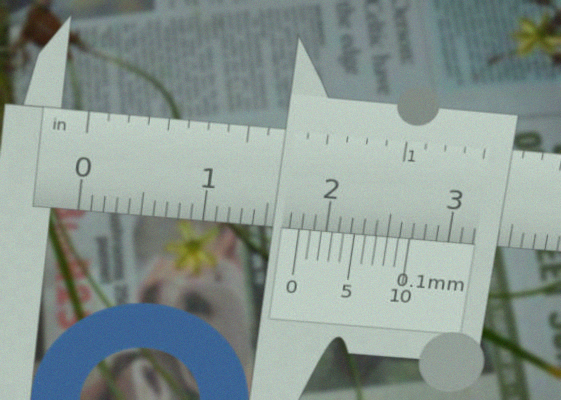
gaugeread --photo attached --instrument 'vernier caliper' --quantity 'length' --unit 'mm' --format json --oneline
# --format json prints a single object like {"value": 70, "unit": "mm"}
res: {"value": 17.8, "unit": "mm"}
